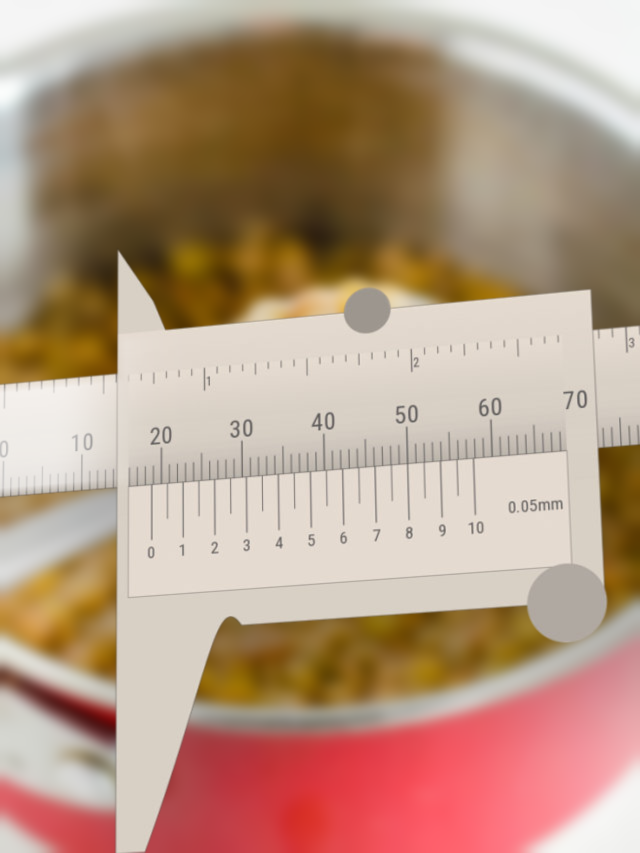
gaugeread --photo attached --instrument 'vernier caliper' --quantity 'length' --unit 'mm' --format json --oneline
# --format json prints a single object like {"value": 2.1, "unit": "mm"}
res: {"value": 18.8, "unit": "mm"}
